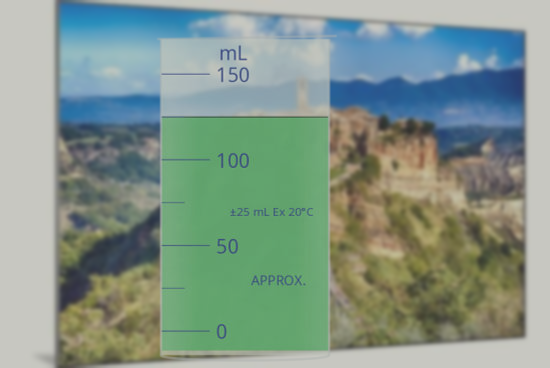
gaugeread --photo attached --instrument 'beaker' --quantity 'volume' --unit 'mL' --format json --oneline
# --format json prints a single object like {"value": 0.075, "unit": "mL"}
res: {"value": 125, "unit": "mL"}
